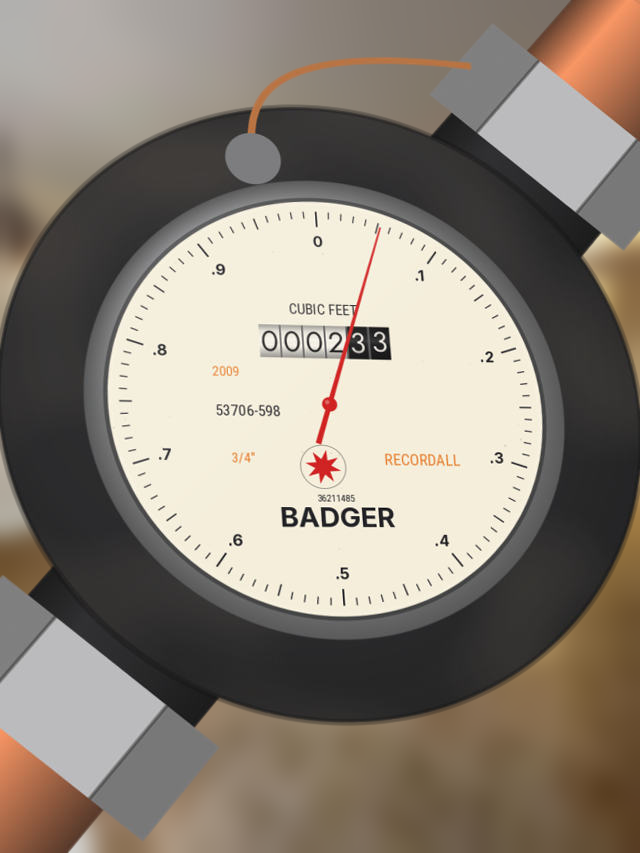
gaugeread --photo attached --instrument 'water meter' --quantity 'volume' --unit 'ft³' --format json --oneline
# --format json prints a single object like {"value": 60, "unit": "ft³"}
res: {"value": 233.05, "unit": "ft³"}
